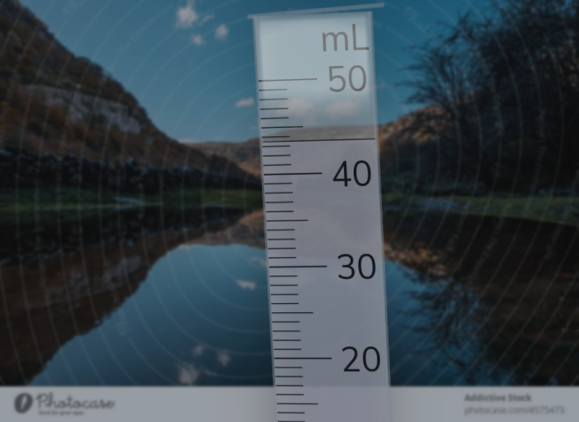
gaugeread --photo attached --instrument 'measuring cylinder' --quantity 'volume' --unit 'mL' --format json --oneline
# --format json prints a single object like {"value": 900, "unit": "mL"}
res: {"value": 43.5, "unit": "mL"}
